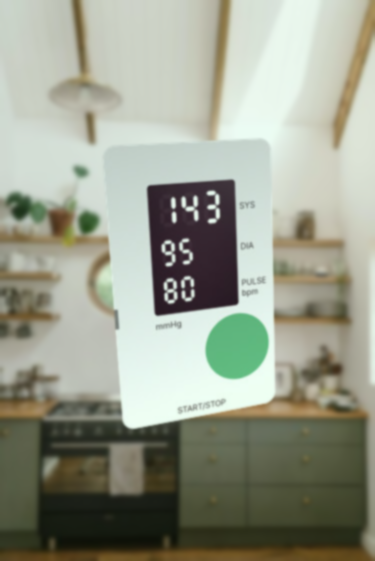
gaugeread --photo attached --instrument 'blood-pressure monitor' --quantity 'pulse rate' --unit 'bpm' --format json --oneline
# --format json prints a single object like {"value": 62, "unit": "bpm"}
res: {"value": 80, "unit": "bpm"}
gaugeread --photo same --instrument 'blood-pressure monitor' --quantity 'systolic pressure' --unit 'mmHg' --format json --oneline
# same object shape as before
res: {"value": 143, "unit": "mmHg"}
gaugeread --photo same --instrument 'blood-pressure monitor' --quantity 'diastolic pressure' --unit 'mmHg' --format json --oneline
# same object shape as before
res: {"value": 95, "unit": "mmHg"}
